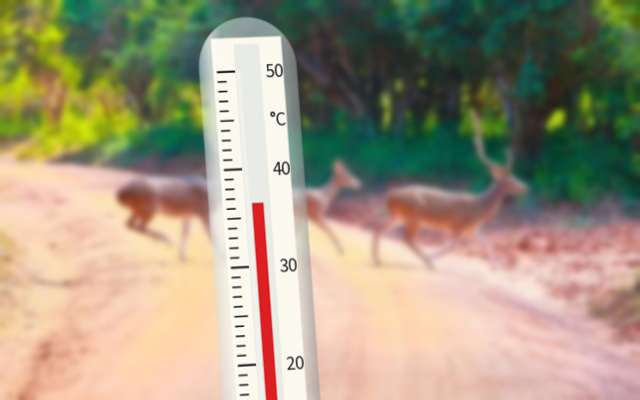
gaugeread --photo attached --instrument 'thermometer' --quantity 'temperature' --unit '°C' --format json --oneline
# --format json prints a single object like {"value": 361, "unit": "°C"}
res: {"value": 36.5, "unit": "°C"}
